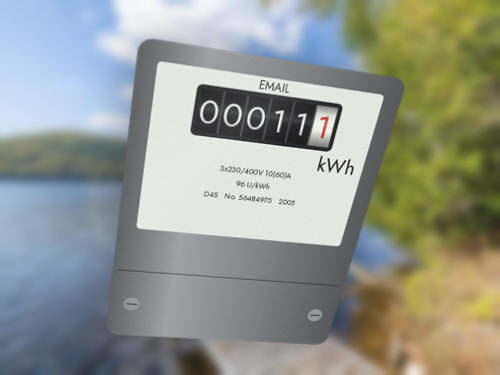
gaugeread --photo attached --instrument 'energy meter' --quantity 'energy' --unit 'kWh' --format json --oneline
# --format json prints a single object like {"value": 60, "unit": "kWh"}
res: {"value": 11.1, "unit": "kWh"}
